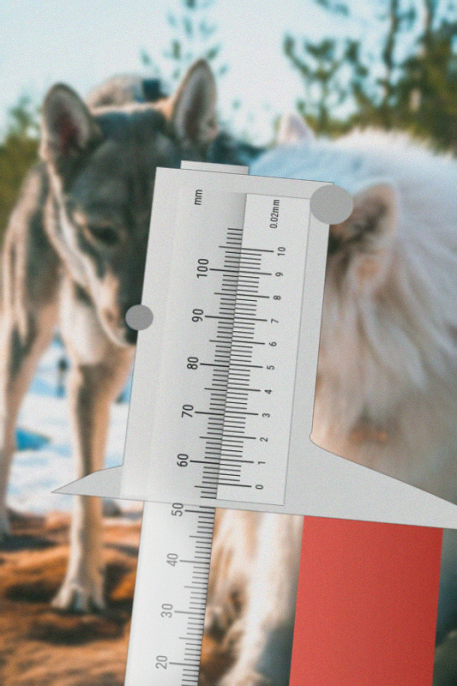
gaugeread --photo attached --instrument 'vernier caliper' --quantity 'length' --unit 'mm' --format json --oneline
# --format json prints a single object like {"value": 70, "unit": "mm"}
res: {"value": 56.0, "unit": "mm"}
